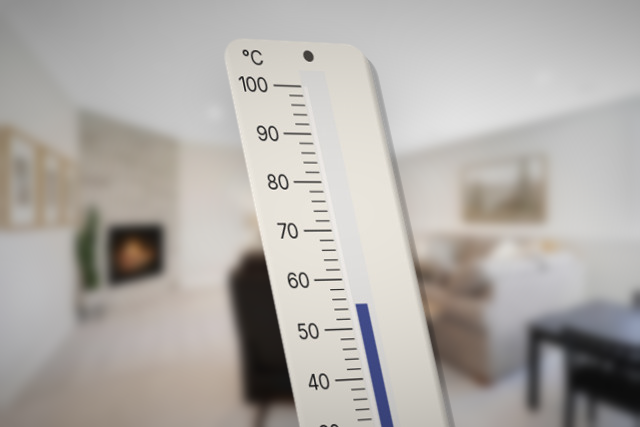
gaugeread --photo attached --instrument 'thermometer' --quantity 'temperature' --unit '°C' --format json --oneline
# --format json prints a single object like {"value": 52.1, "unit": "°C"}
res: {"value": 55, "unit": "°C"}
